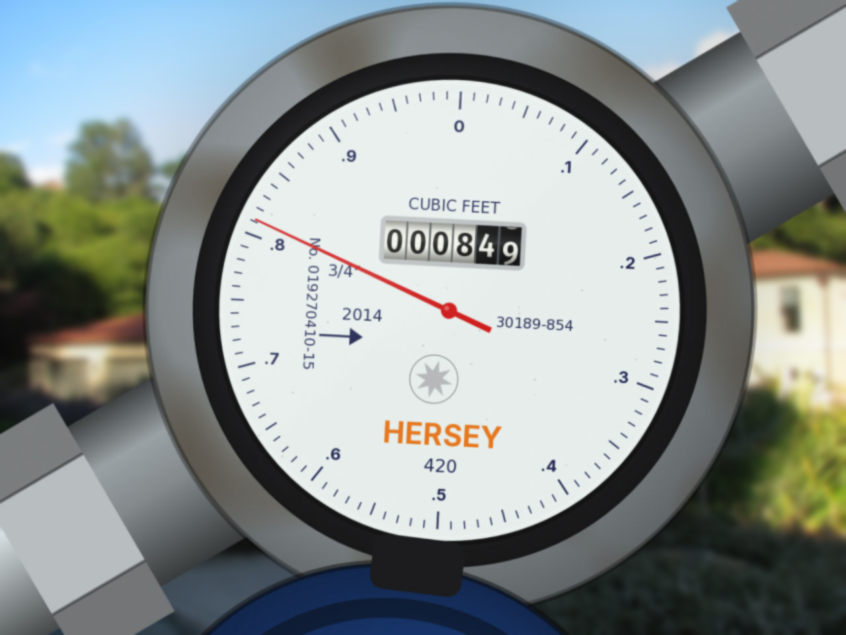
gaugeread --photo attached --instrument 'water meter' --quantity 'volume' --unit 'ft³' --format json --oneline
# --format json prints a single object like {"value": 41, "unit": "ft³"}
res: {"value": 848.81, "unit": "ft³"}
